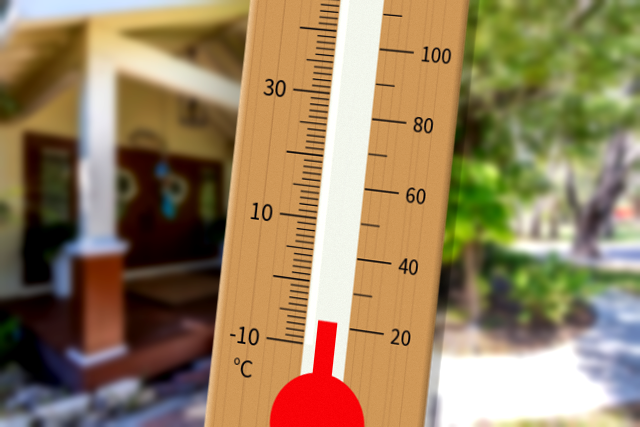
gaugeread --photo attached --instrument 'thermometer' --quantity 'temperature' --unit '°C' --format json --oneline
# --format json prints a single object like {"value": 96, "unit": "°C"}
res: {"value": -6, "unit": "°C"}
